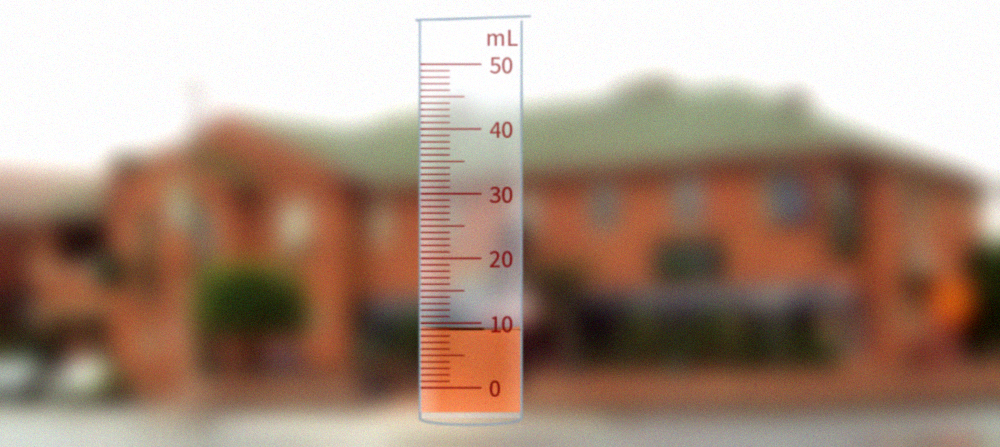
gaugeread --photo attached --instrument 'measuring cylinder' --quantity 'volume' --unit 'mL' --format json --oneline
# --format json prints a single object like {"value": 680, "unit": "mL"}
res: {"value": 9, "unit": "mL"}
